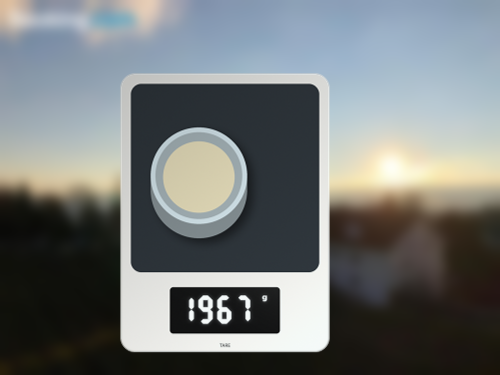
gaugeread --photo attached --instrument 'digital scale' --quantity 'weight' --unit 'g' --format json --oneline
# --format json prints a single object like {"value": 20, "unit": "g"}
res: {"value": 1967, "unit": "g"}
